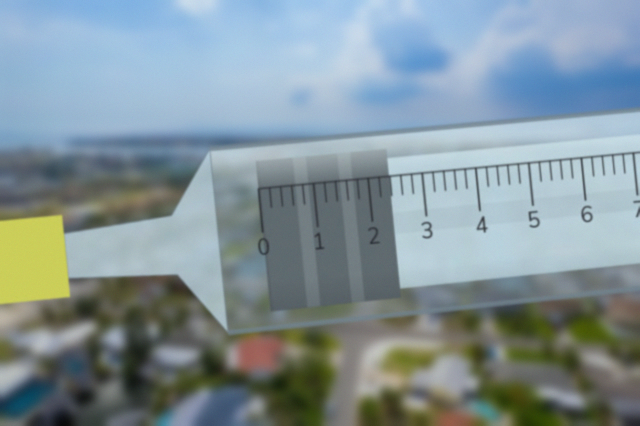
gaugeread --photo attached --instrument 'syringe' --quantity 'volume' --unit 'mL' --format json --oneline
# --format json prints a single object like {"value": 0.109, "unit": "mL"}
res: {"value": 0, "unit": "mL"}
